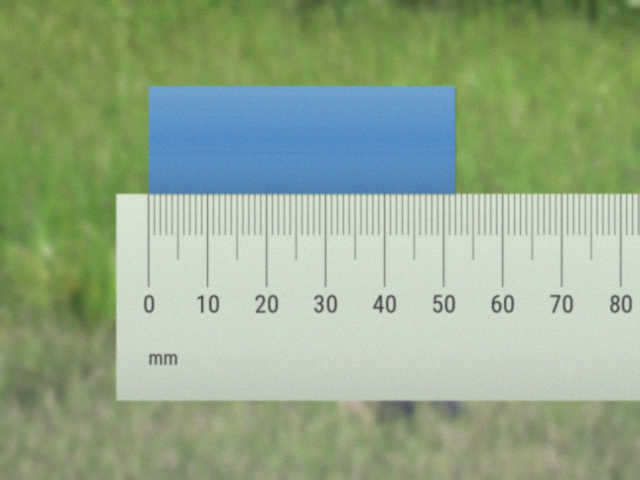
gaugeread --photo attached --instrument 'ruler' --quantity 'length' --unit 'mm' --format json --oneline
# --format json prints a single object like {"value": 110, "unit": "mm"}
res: {"value": 52, "unit": "mm"}
